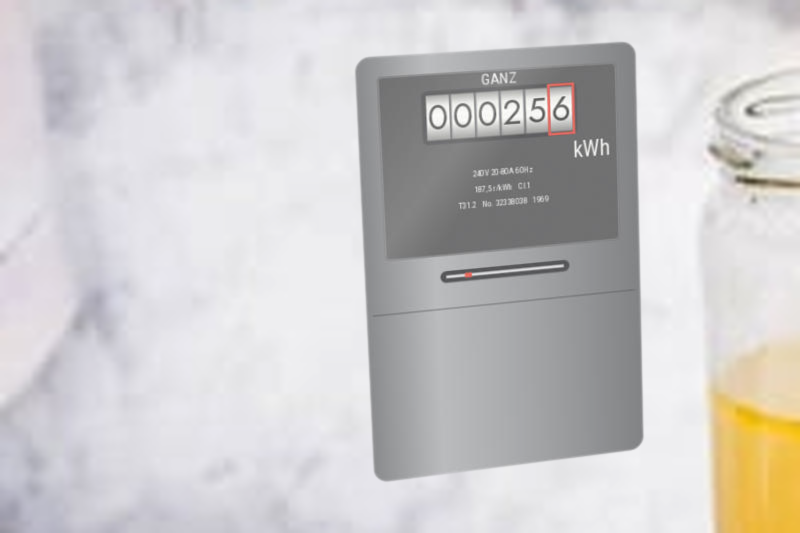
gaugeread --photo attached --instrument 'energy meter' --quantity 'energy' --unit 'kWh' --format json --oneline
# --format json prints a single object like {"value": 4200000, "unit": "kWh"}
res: {"value": 25.6, "unit": "kWh"}
